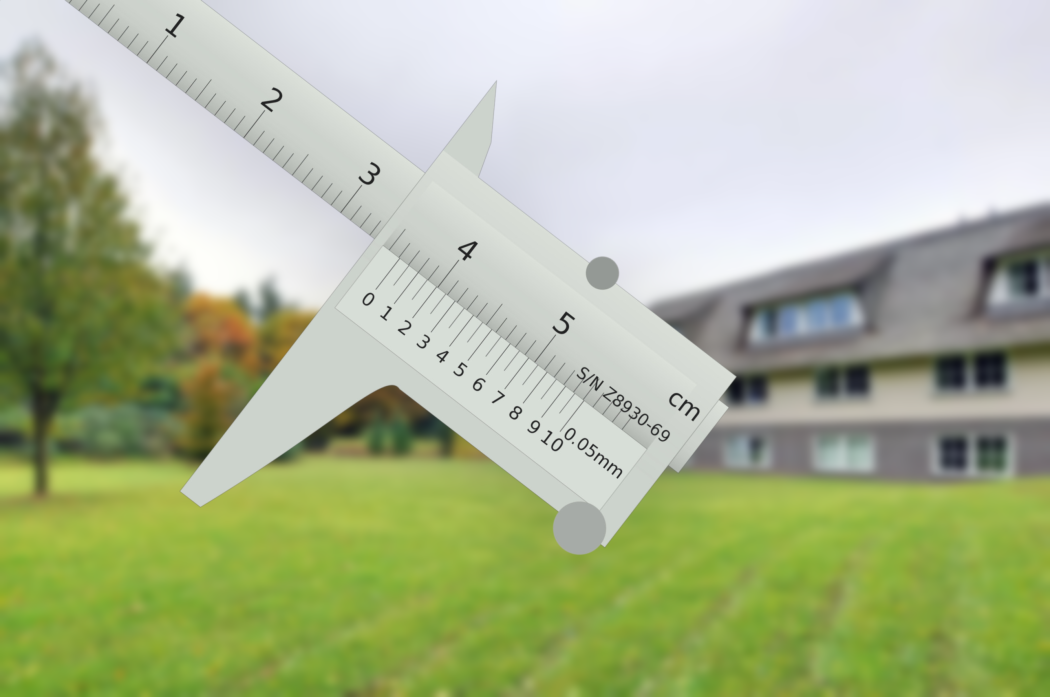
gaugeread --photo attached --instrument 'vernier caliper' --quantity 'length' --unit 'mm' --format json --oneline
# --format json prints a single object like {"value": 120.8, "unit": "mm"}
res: {"value": 36.1, "unit": "mm"}
